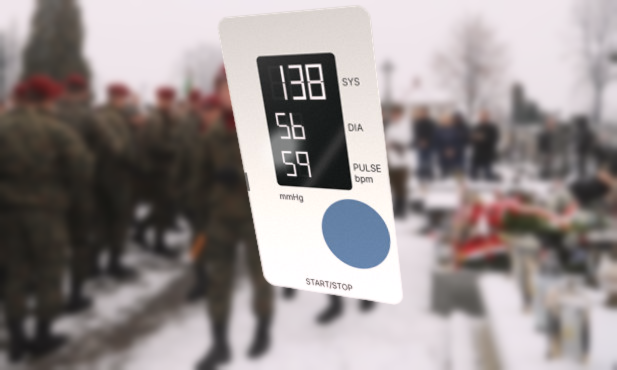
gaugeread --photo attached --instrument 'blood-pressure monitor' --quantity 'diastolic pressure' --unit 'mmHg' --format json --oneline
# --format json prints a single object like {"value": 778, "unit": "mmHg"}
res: {"value": 56, "unit": "mmHg"}
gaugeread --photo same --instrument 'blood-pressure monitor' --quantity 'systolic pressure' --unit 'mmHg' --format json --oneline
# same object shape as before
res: {"value": 138, "unit": "mmHg"}
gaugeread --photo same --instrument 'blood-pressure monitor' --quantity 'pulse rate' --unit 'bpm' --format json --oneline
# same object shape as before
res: {"value": 59, "unit": "bpm"}
